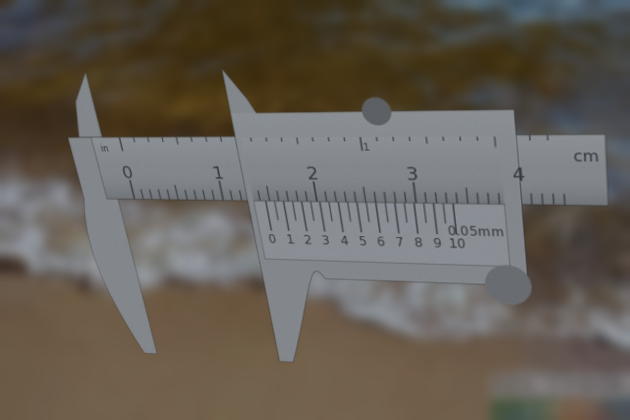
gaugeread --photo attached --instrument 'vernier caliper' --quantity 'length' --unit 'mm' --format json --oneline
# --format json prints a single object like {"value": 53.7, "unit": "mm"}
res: {"value": 14.6, "unit": "mm"}
